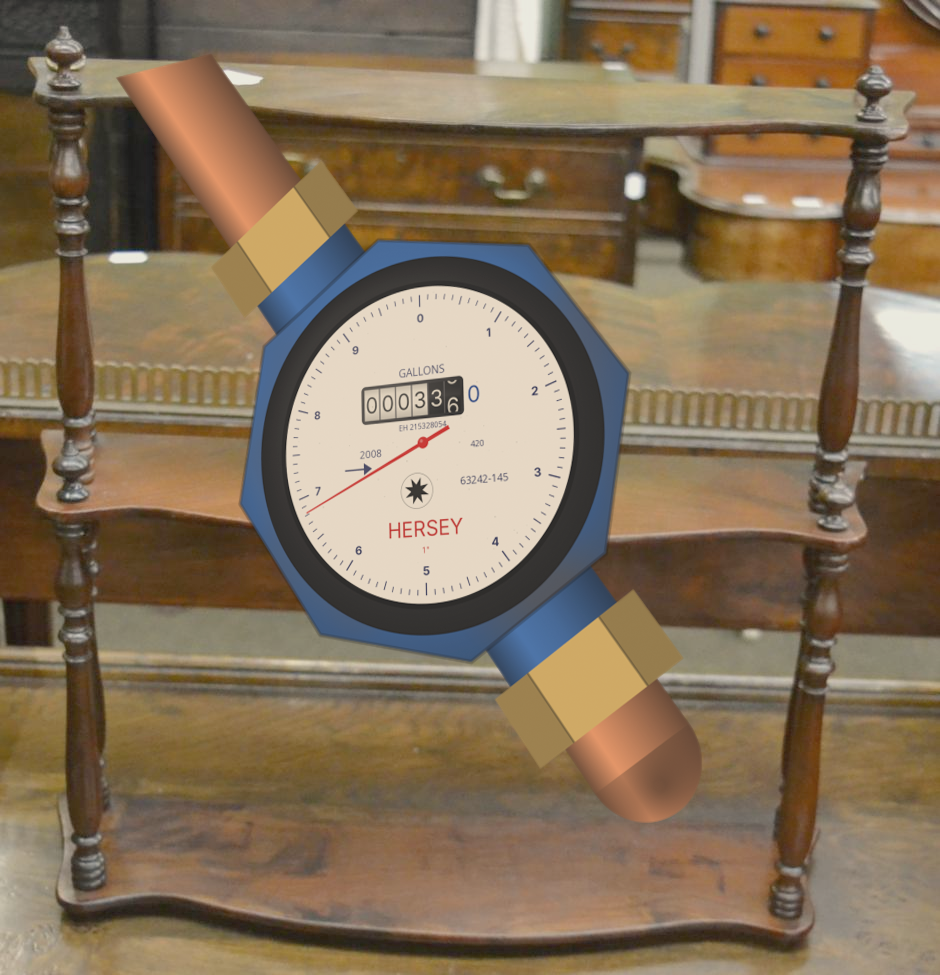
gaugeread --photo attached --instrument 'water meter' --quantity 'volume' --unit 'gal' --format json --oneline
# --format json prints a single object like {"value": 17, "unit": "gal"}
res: {"value": 3356.8, "unit": "gal"}
